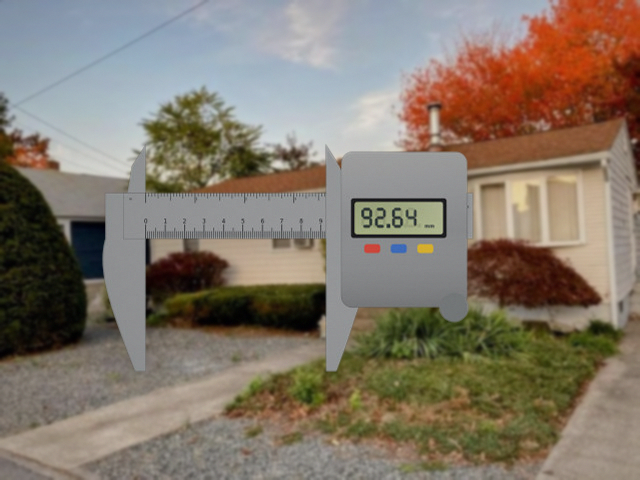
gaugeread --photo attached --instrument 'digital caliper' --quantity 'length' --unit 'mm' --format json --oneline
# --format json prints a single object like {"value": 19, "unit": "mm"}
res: {"value": 92.64, "unit": "mm"}
